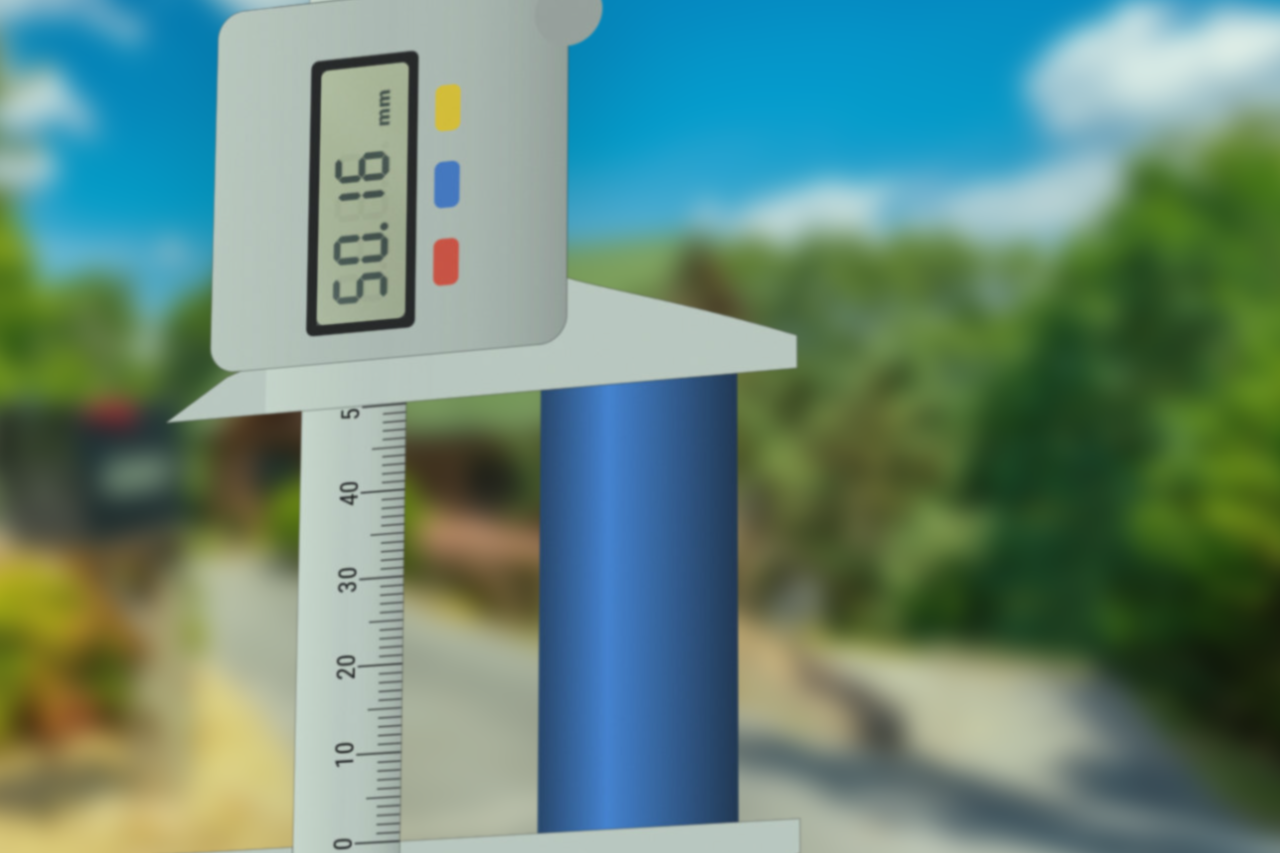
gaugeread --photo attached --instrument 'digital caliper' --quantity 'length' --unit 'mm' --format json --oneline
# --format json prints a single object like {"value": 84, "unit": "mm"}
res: {"value": 50.16, "unit": "mm"}
